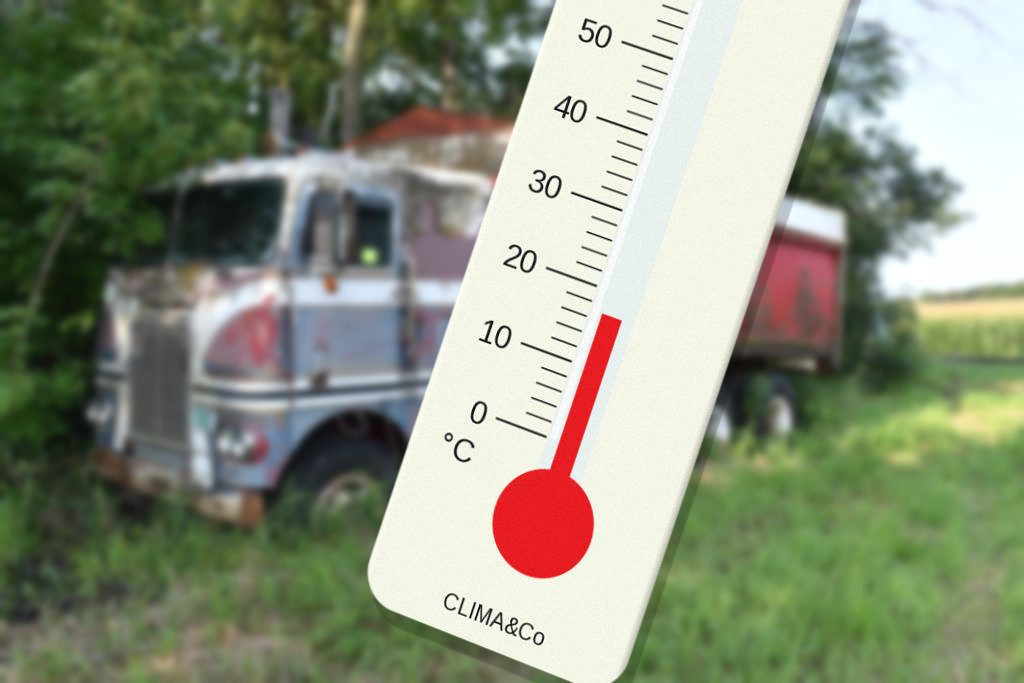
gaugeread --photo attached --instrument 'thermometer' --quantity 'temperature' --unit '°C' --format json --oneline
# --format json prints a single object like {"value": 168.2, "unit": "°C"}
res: {"value": 17, "unit": "°C"}
